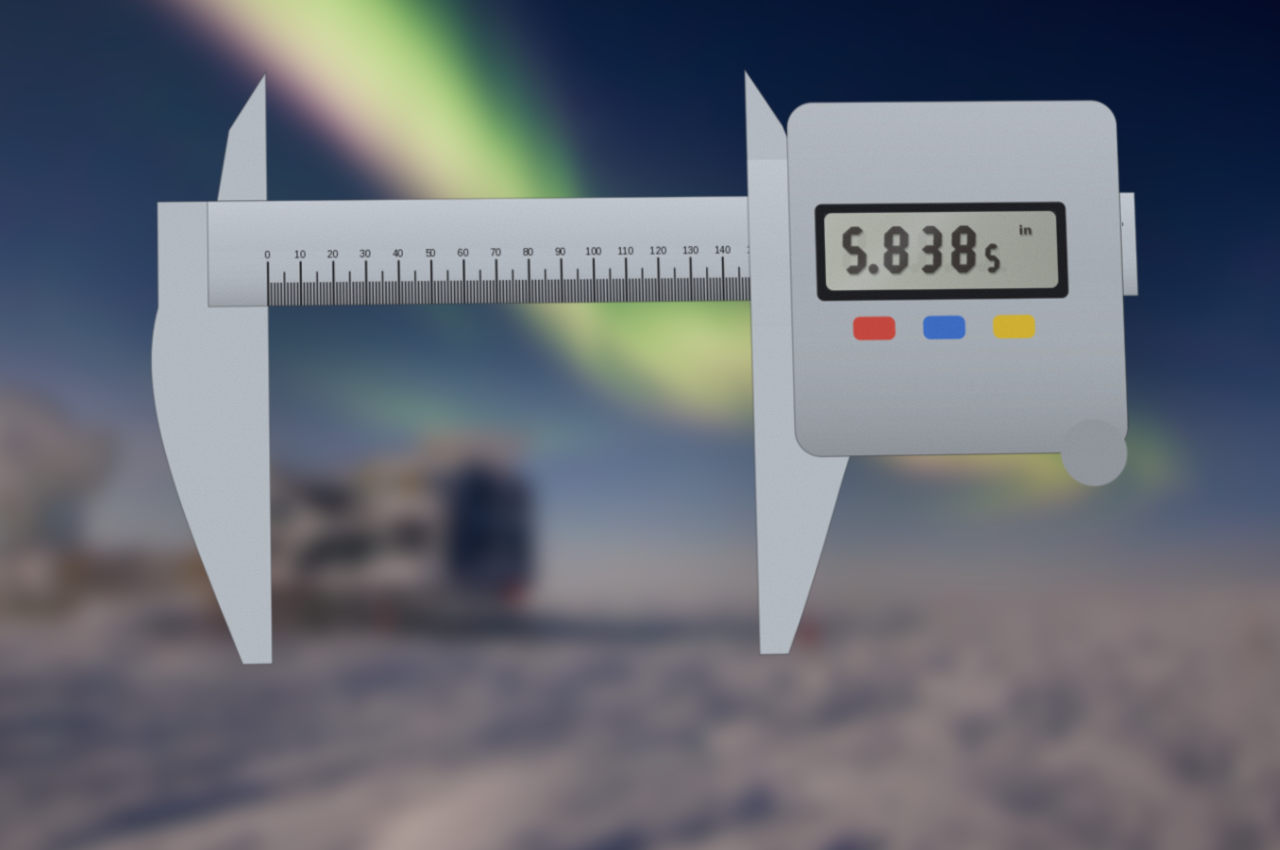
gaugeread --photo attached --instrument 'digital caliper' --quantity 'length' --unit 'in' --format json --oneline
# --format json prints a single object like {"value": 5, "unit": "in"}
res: {"value": 5.8385, "unit": "in"}
